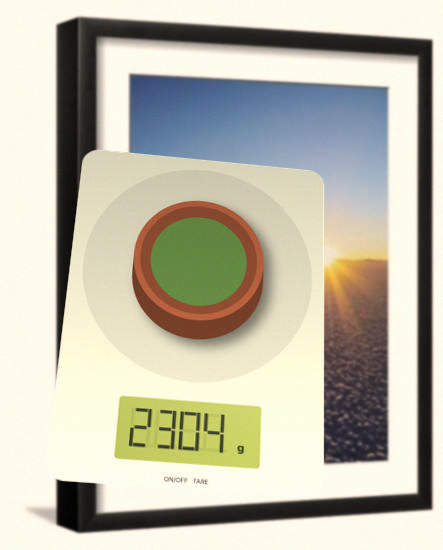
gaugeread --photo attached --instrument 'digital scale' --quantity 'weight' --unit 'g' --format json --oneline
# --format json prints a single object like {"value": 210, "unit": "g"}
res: {"value": 2304, "unit": "g"}
